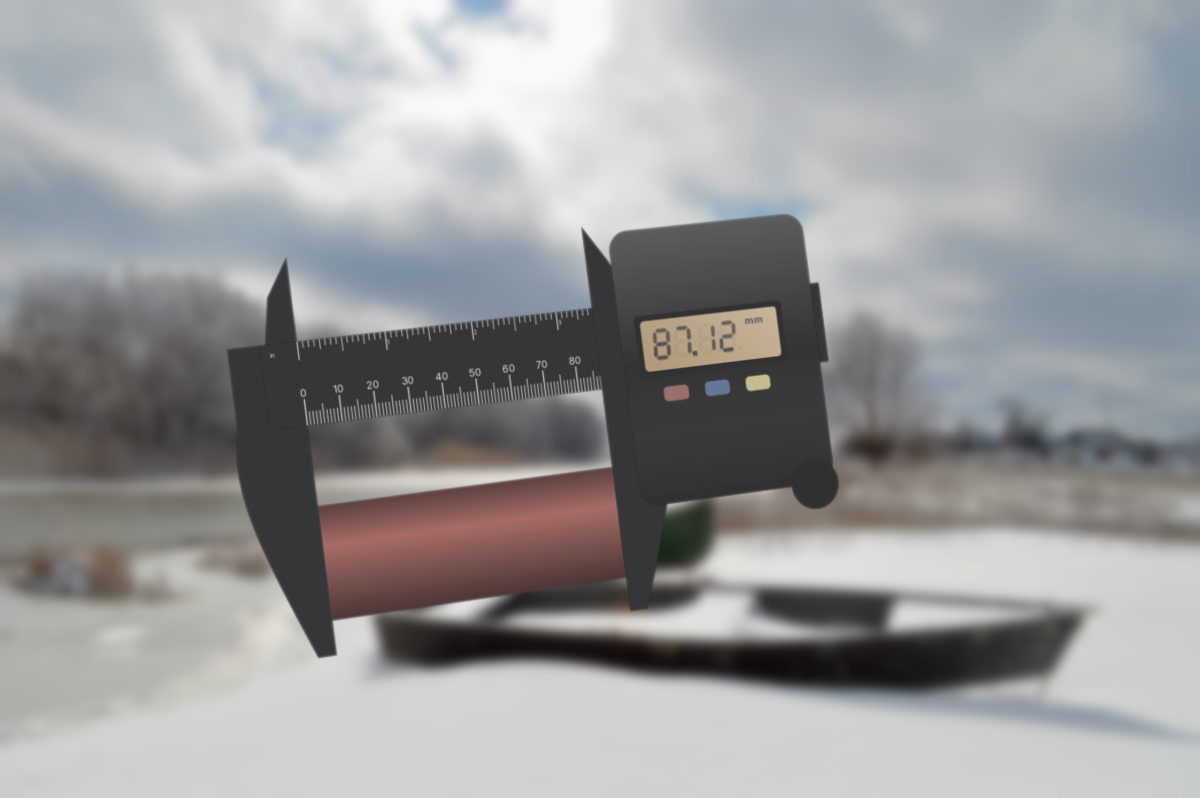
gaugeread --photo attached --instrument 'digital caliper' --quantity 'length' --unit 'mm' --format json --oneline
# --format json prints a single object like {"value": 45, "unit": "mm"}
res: {"value": 87.12, "unit": "mm"}
